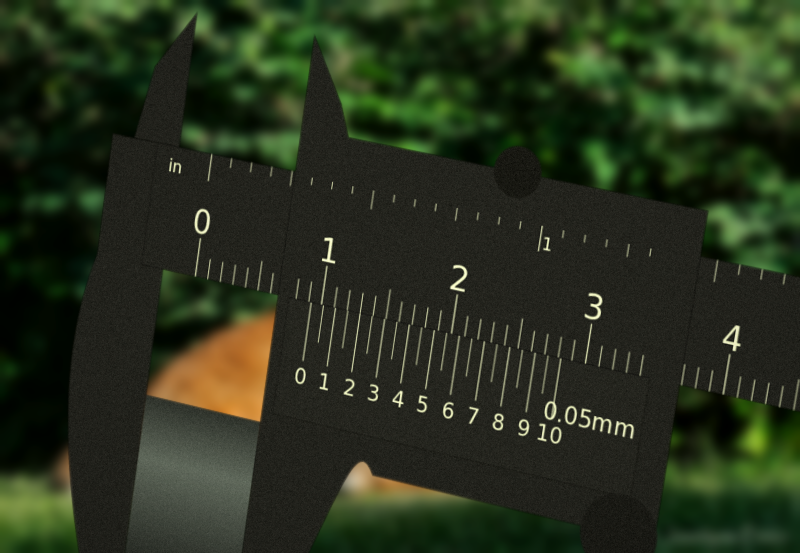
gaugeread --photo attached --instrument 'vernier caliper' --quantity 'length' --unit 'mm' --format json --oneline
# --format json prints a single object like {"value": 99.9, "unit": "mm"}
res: {"value": 9.2, "unit": "mm"}
